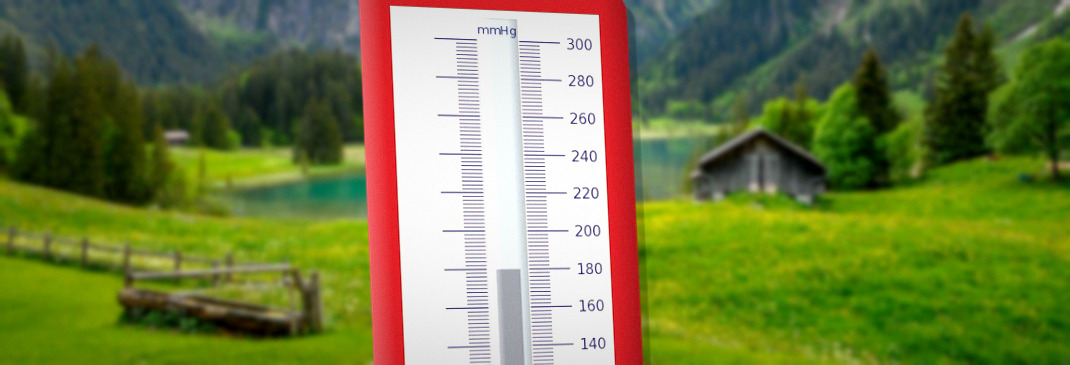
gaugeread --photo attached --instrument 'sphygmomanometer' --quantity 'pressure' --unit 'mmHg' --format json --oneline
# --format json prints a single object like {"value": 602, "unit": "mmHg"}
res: {"value": 180, "unit": "mmHg"}
